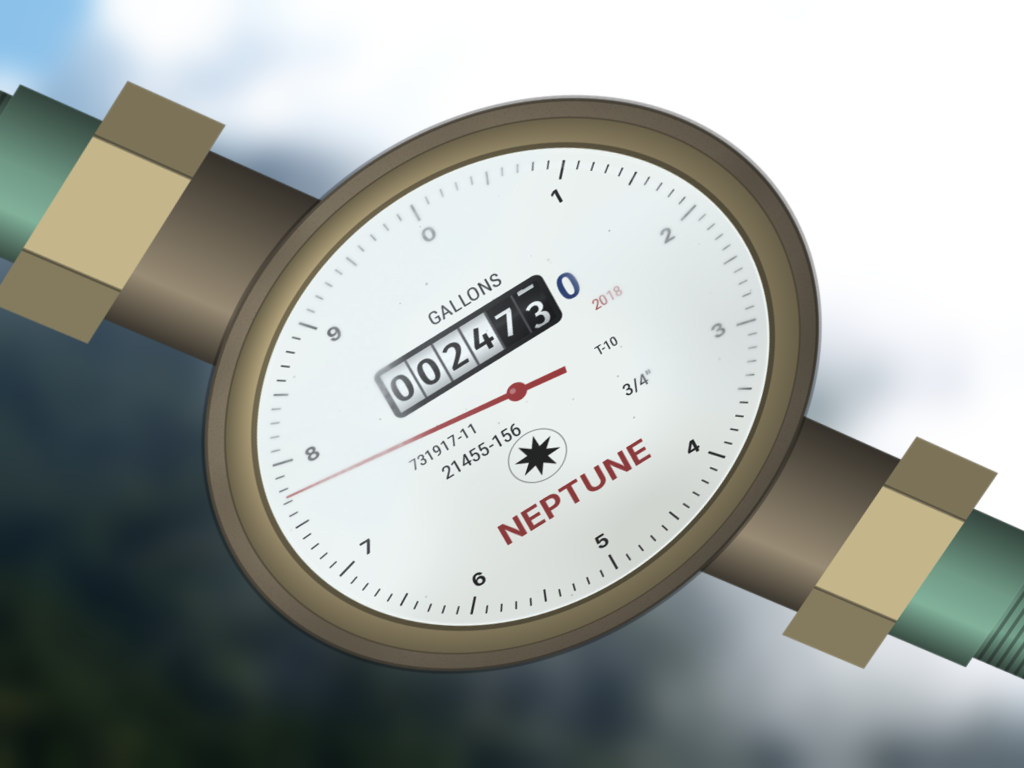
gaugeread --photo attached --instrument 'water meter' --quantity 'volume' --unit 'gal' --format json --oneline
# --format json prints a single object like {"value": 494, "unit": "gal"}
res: {"value": 24727.7, "unit": "gal"}
